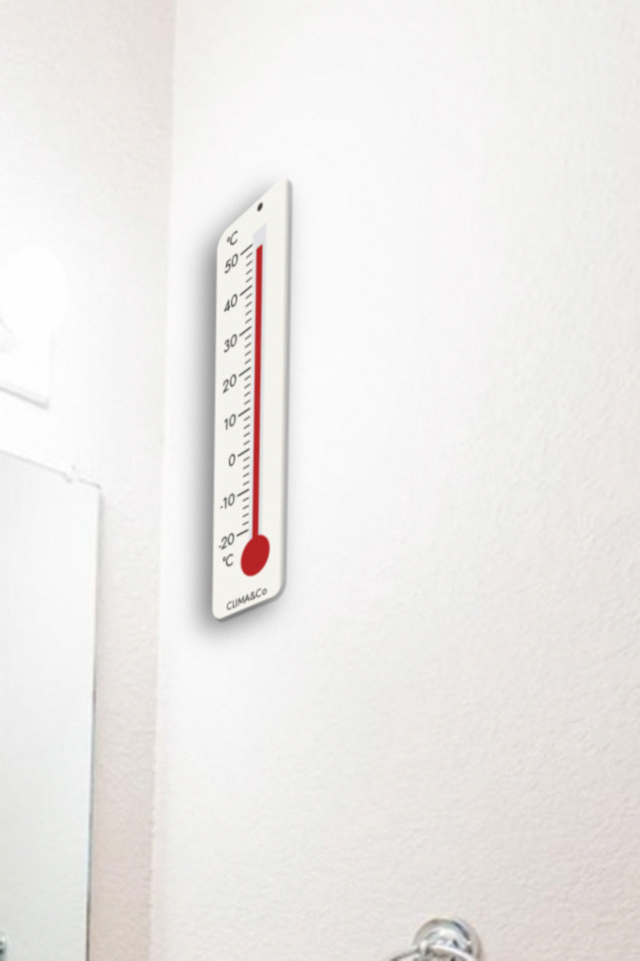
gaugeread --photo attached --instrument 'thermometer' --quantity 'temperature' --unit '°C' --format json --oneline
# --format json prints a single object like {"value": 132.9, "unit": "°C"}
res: {"value": 48, "unit": "°C"}
